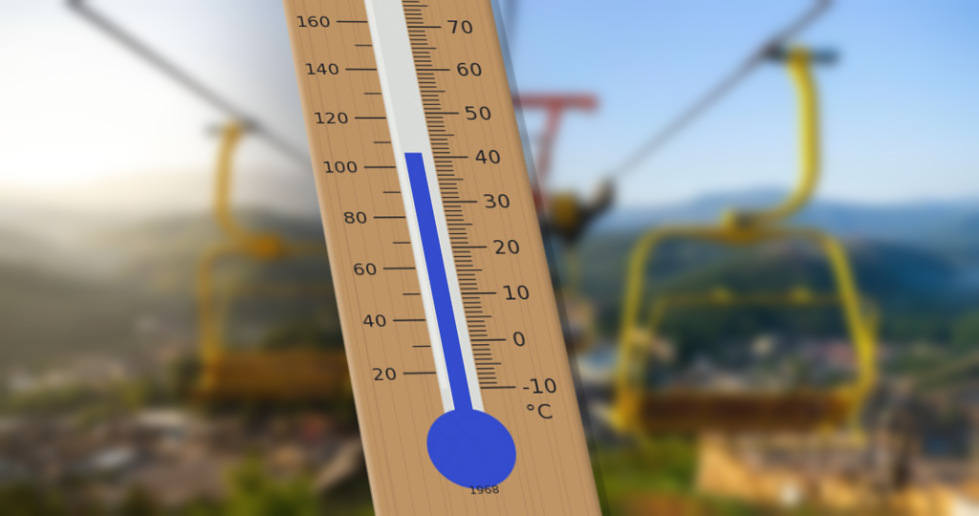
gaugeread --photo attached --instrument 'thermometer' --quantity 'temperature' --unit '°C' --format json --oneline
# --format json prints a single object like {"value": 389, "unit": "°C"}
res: {"value": 41, "unit": "°C"}
